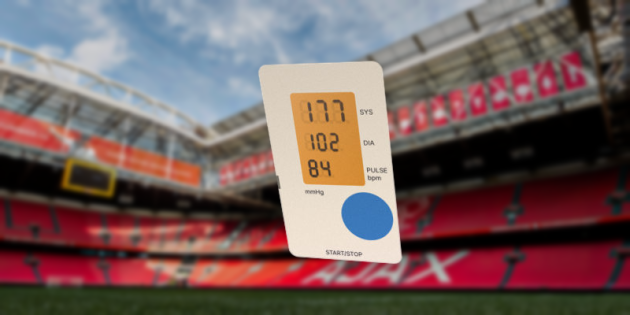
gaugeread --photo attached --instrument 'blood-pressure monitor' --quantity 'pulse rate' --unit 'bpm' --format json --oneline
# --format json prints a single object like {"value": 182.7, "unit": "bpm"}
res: {"value": 84, "unit": "bpm"}
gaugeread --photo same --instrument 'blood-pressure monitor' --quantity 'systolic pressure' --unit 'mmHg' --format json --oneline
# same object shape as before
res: {"value": 177, "unit": "mmHg"}
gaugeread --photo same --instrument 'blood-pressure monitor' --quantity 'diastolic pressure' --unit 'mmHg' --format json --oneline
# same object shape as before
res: {"value": 102, "unit": "mmHg"}
